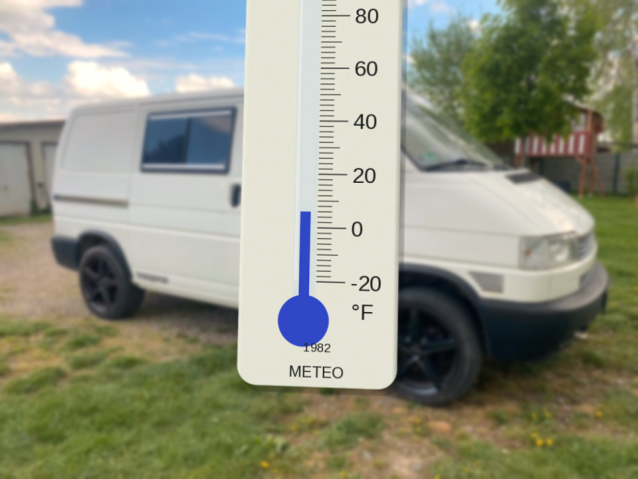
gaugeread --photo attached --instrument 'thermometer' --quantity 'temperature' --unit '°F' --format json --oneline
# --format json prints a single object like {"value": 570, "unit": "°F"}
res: {"value": 6, "unit": "°F"}
